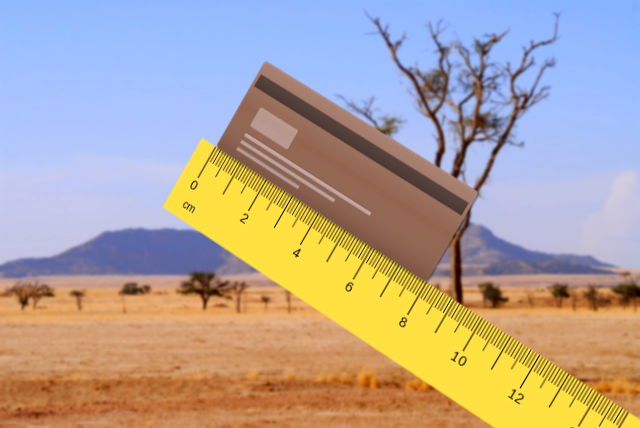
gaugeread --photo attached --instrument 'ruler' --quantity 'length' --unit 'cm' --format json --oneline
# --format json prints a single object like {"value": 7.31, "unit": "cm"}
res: {"value": 8, "unit": "cm"}
